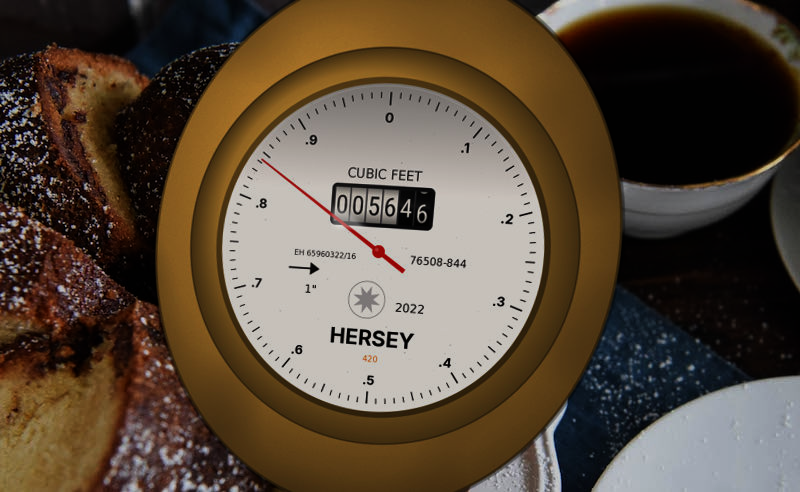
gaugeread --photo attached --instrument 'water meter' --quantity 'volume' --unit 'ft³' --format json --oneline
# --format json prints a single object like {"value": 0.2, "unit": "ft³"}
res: {"value": 5645.84, "unit": "ft³"}
